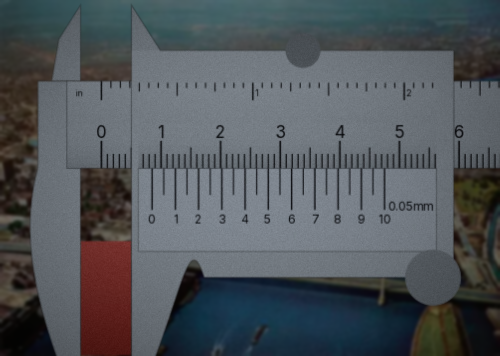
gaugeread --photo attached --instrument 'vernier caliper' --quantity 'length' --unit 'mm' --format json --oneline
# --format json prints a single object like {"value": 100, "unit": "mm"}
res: {"value": 8.5, "unit": "mm"}
